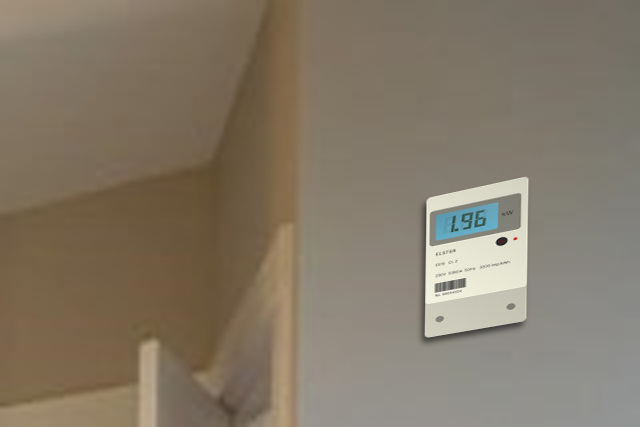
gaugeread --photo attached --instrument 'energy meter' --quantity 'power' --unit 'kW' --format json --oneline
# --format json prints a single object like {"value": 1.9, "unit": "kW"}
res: {"value": 1.96, "unit": "kW"}
